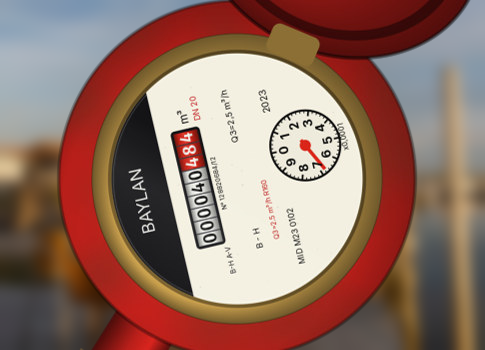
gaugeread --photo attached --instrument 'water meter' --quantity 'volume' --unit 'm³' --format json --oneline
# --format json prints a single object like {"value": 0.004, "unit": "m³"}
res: {"value": 40.4846, "unit": "m³"}
